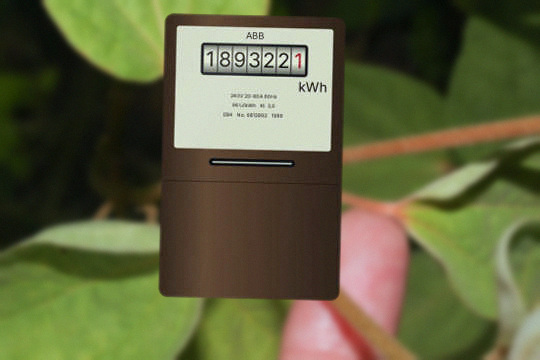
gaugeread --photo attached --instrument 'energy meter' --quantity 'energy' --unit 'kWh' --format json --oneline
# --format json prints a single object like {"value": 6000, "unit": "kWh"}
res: {"value": 189322.1, "unit": "kWh"}
